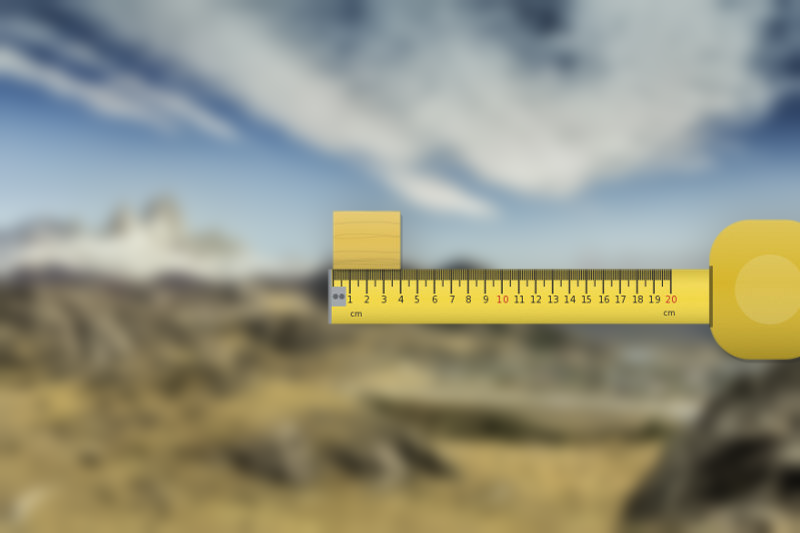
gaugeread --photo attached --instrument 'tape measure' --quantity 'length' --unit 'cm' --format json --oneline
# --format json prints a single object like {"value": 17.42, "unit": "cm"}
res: {"value": 4, "unit": "cm"}
